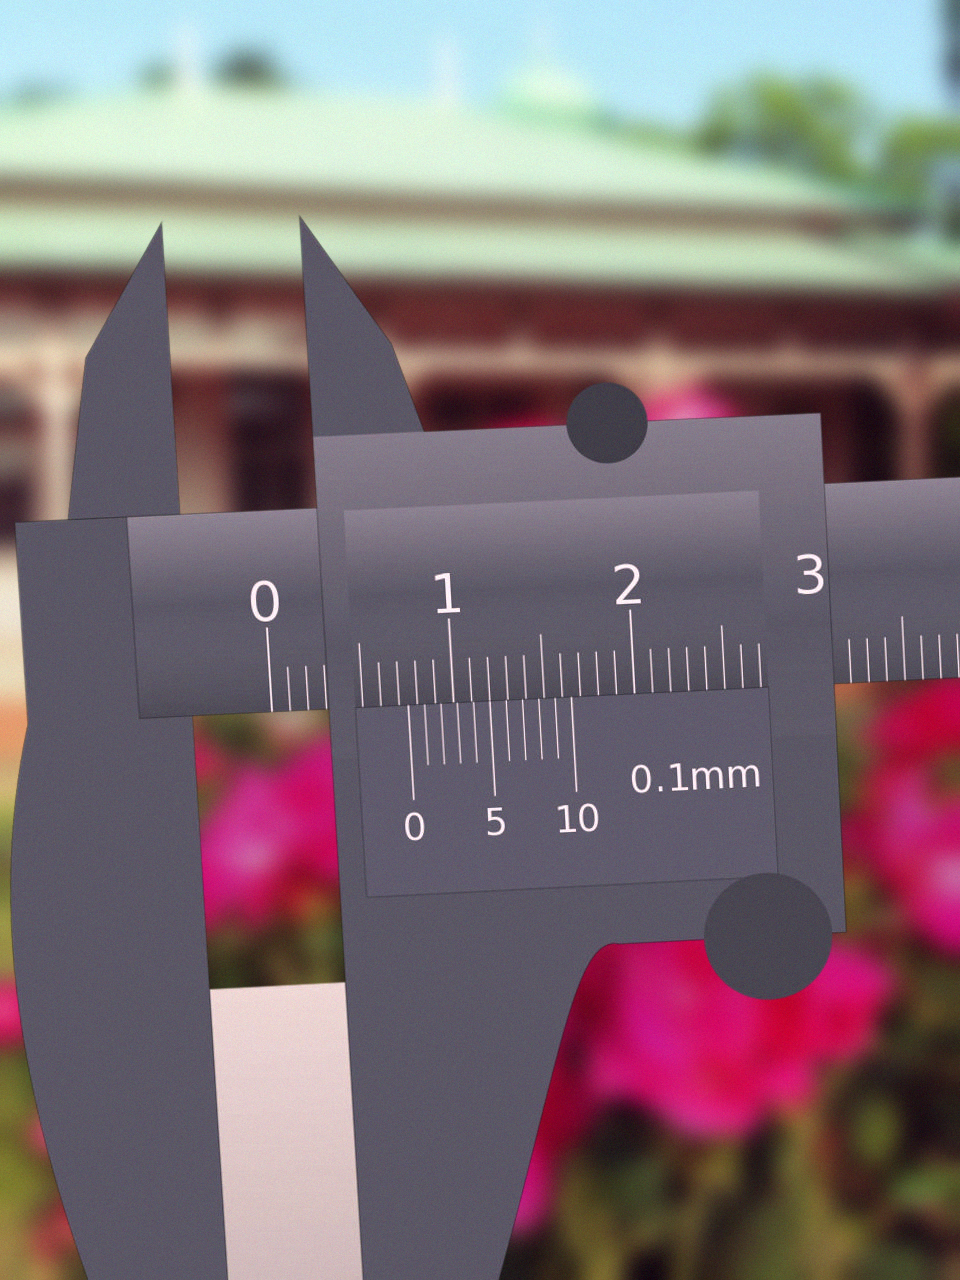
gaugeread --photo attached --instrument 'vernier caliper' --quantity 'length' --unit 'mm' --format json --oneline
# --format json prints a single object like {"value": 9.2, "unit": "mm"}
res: {"value": 7.5, "unit": "mm"}
